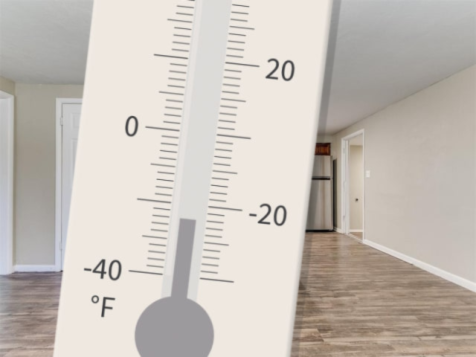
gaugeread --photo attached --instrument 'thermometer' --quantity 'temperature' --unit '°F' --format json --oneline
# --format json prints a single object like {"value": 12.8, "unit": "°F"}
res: {"value": -24, "unit": "°F"}
